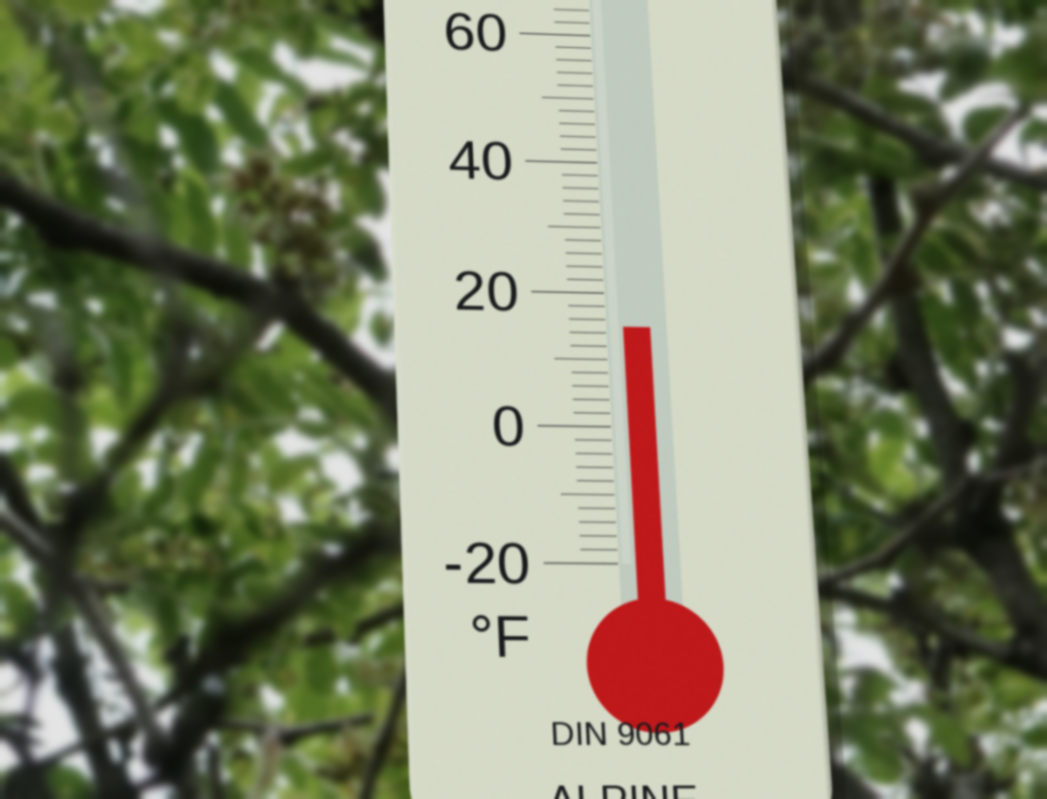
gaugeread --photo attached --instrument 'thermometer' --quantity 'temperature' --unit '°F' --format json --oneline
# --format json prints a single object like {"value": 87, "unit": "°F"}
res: {"value": 15, "unit": "°F"}
